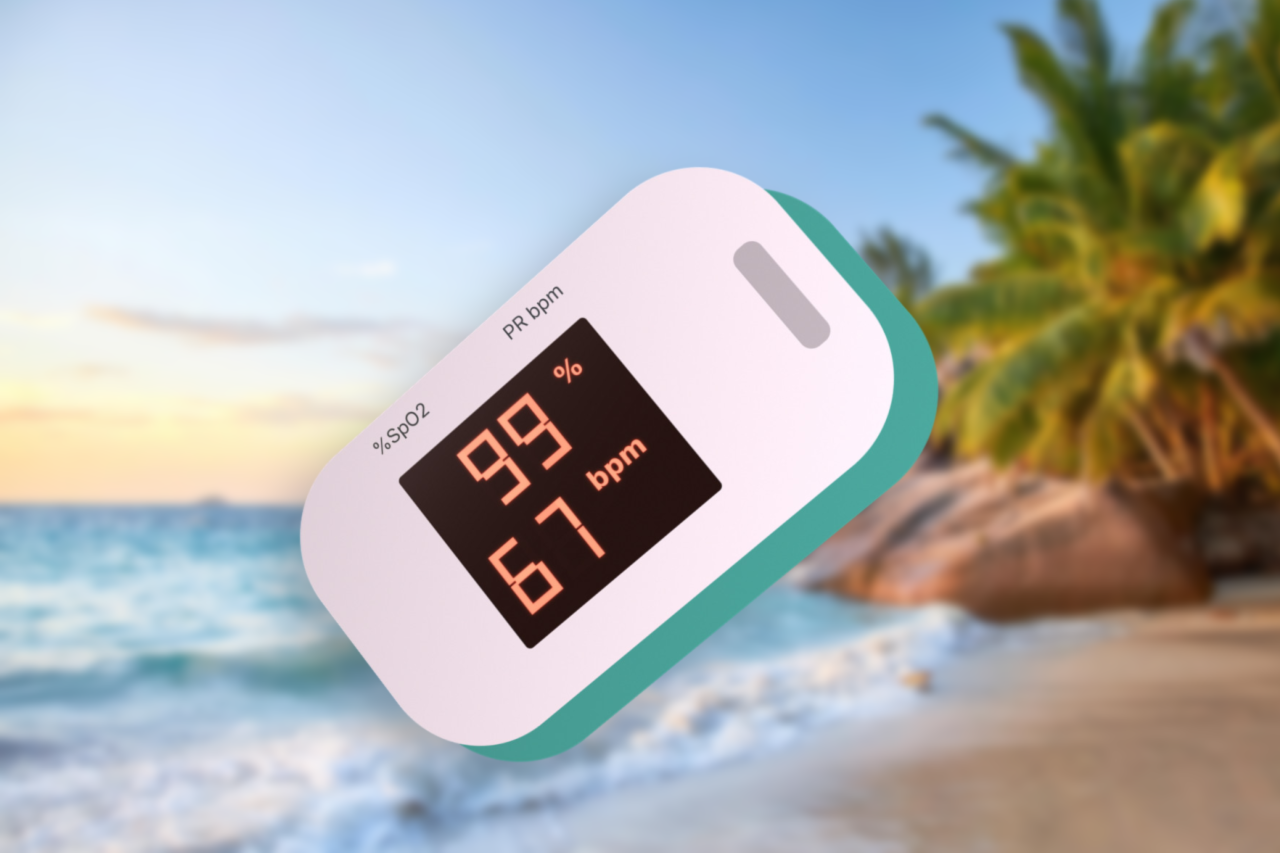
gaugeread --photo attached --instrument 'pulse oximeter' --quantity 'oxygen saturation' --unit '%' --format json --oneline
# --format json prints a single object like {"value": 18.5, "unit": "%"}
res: {"value": 99, "unit": "%"}
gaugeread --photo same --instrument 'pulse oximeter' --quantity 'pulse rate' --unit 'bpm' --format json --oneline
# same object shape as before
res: {"value": 67, "unit": "bpm"}
